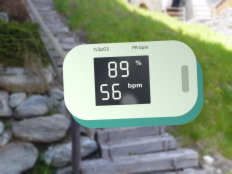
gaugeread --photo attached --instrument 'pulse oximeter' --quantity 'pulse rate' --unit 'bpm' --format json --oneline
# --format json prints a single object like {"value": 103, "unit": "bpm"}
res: {"value": 56, "unit": "bpm"}
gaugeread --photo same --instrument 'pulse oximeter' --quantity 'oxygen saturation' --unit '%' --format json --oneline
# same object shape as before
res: {"value": 89, "unit": "%"}
